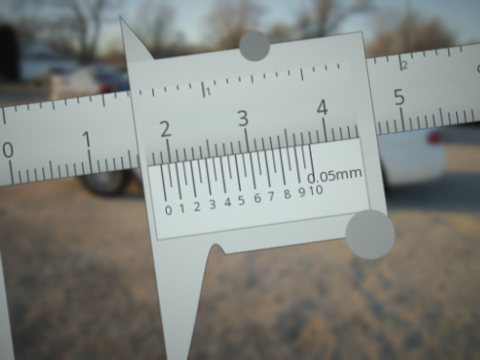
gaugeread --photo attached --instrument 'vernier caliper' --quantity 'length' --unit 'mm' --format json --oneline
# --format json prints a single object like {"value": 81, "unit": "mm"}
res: {"value": 18.8, "unit": "mm"}
